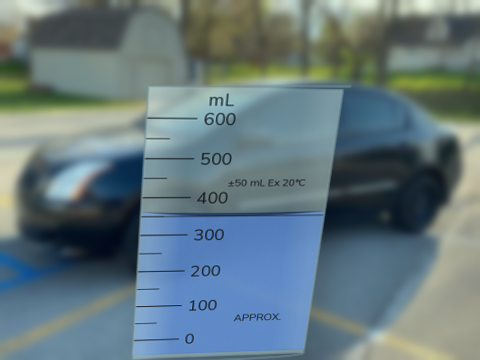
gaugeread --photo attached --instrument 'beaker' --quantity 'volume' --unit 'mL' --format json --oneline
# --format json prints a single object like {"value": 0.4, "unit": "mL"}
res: {"value": 350, "unit": "mL"}
